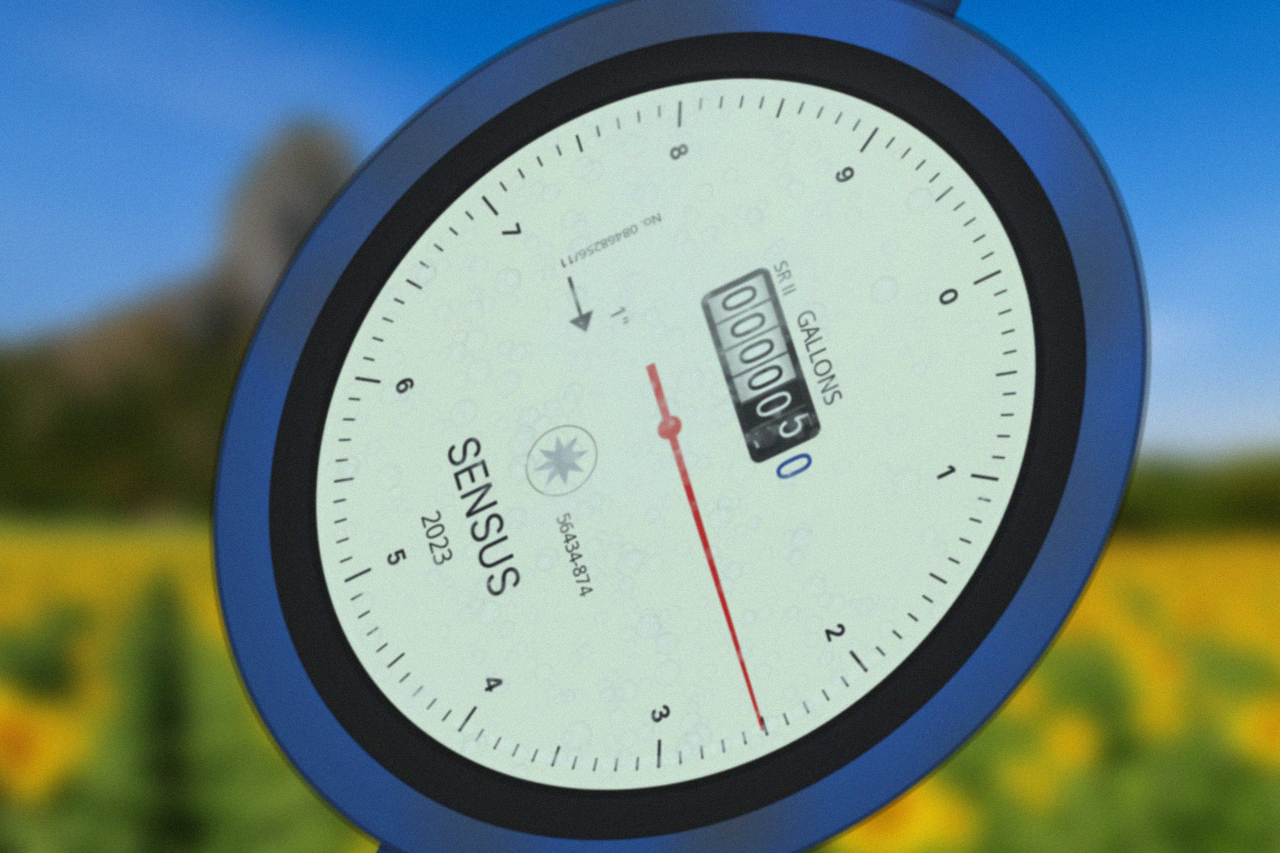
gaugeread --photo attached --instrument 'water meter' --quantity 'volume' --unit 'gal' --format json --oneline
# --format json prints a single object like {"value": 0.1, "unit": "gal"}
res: {"value": 52.5, "unit": "gal"}
